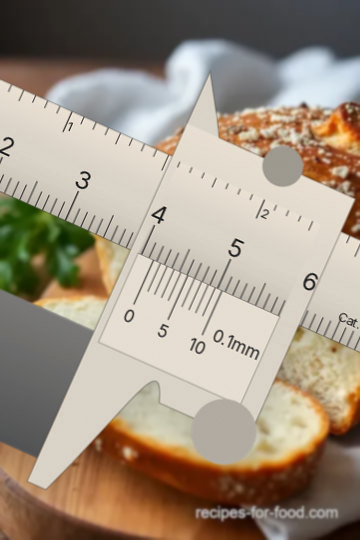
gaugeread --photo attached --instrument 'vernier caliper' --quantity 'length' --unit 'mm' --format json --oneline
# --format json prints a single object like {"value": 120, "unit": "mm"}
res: {"value": 41.6, "unit": "mm"}
